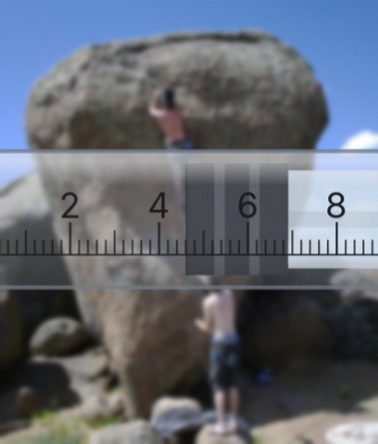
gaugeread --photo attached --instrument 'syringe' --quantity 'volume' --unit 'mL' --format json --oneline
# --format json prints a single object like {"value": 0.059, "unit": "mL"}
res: {"value": 4.6, "unit": "mL"}
